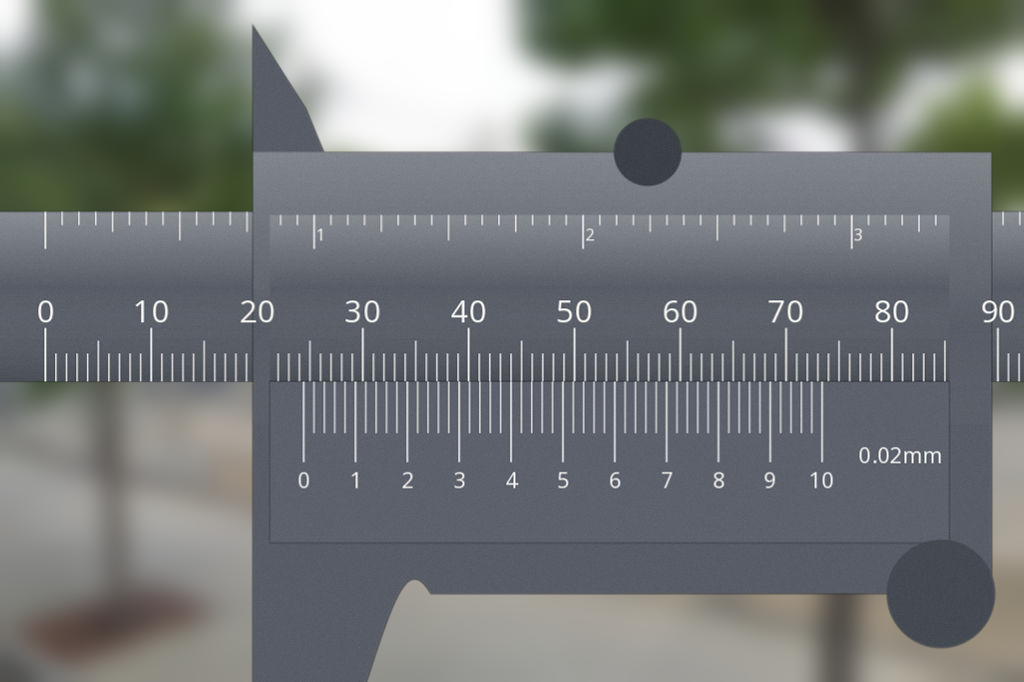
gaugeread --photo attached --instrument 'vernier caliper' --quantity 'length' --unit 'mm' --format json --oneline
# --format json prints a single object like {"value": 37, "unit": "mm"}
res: {"value": 24.4, "unit": "mm"}
